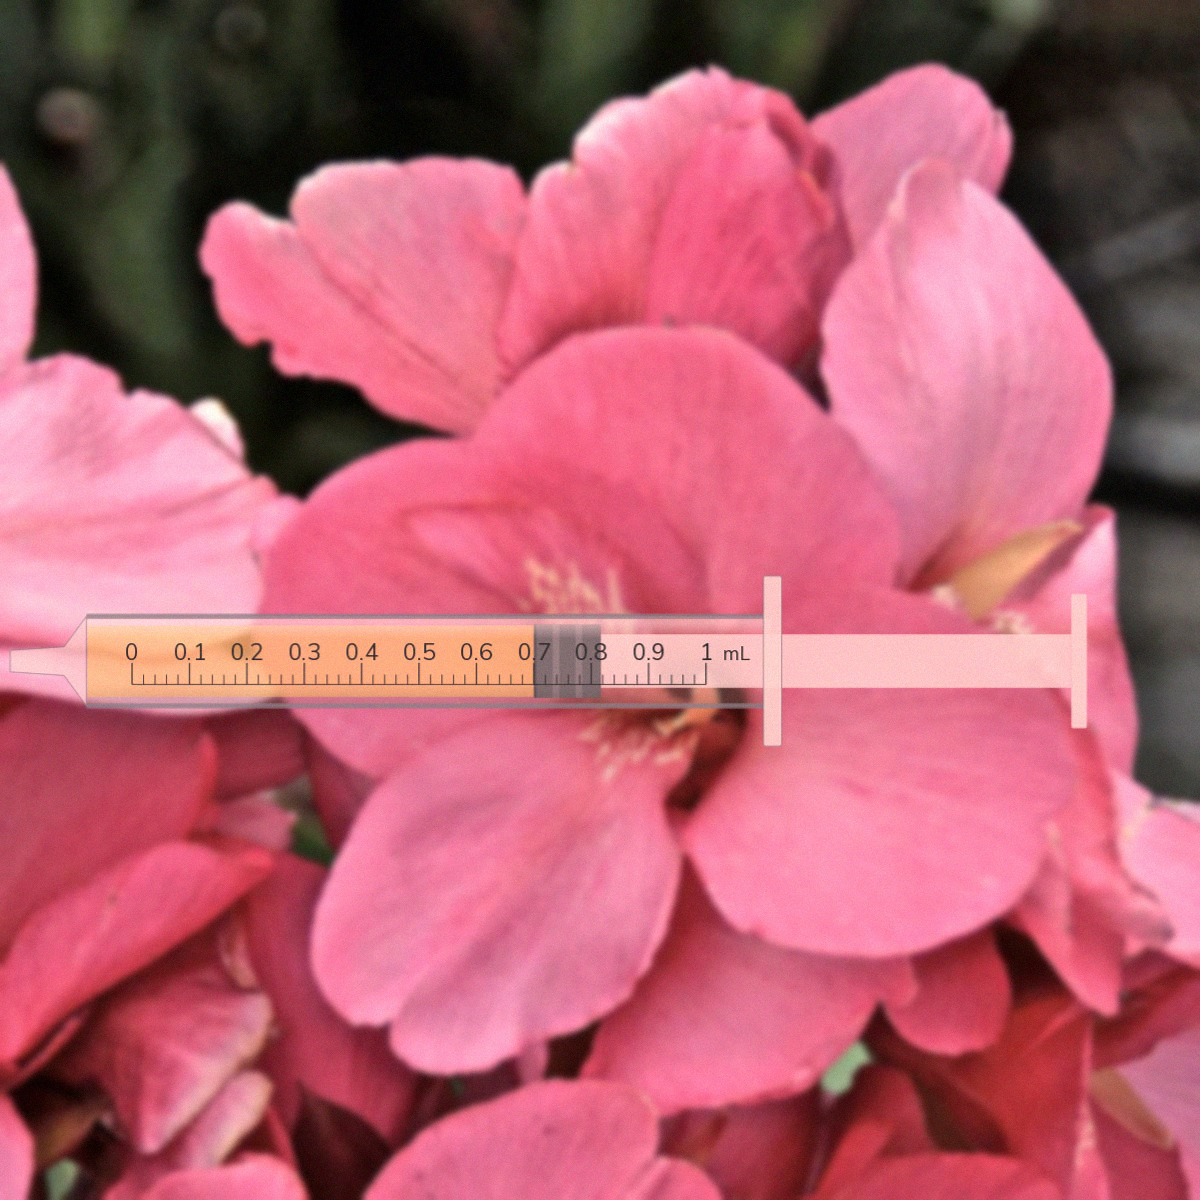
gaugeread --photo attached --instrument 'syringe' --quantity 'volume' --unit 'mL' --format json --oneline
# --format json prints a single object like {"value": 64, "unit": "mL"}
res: {"value": 0.7, "unit": "mL"}
